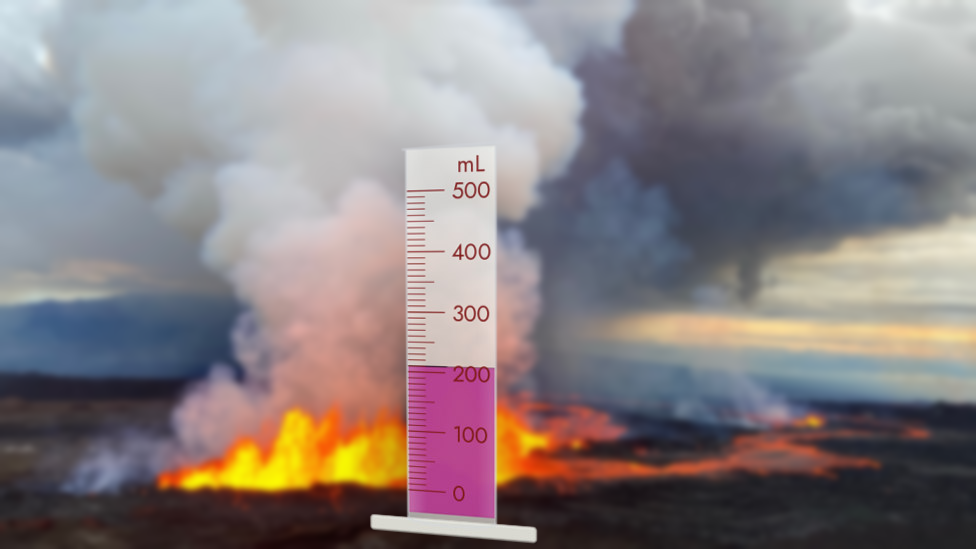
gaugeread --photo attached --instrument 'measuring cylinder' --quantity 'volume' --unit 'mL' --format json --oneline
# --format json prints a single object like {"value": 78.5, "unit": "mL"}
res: {"value": 210, "unit": "mL"}
